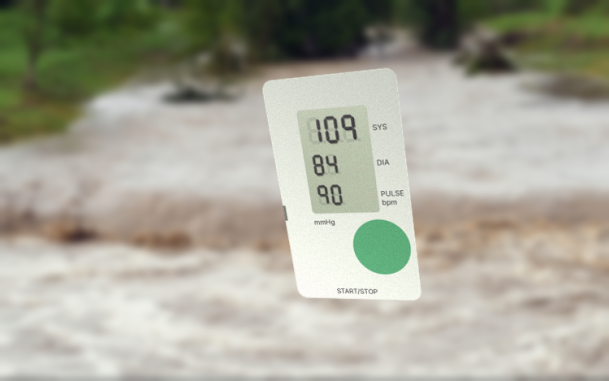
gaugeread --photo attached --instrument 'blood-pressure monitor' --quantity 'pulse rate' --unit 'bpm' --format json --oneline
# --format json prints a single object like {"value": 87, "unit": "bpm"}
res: {"value": 90, "unit": "bpm"}
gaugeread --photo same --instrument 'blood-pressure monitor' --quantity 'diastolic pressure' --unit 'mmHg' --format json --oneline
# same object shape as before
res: {"value": 84, "unit": "mmHg"}
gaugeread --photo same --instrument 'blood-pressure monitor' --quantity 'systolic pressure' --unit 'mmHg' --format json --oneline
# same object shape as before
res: {"value": 109, "unit": "mmHg"}
